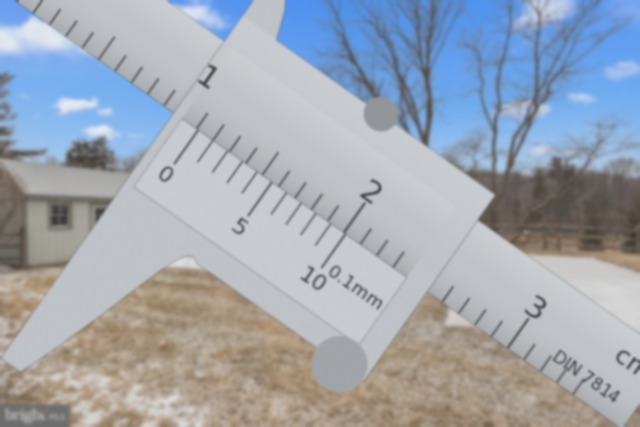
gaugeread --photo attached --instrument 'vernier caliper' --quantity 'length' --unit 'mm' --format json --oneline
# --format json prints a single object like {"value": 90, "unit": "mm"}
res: {"value": 11.1, "unit": "mm"}
